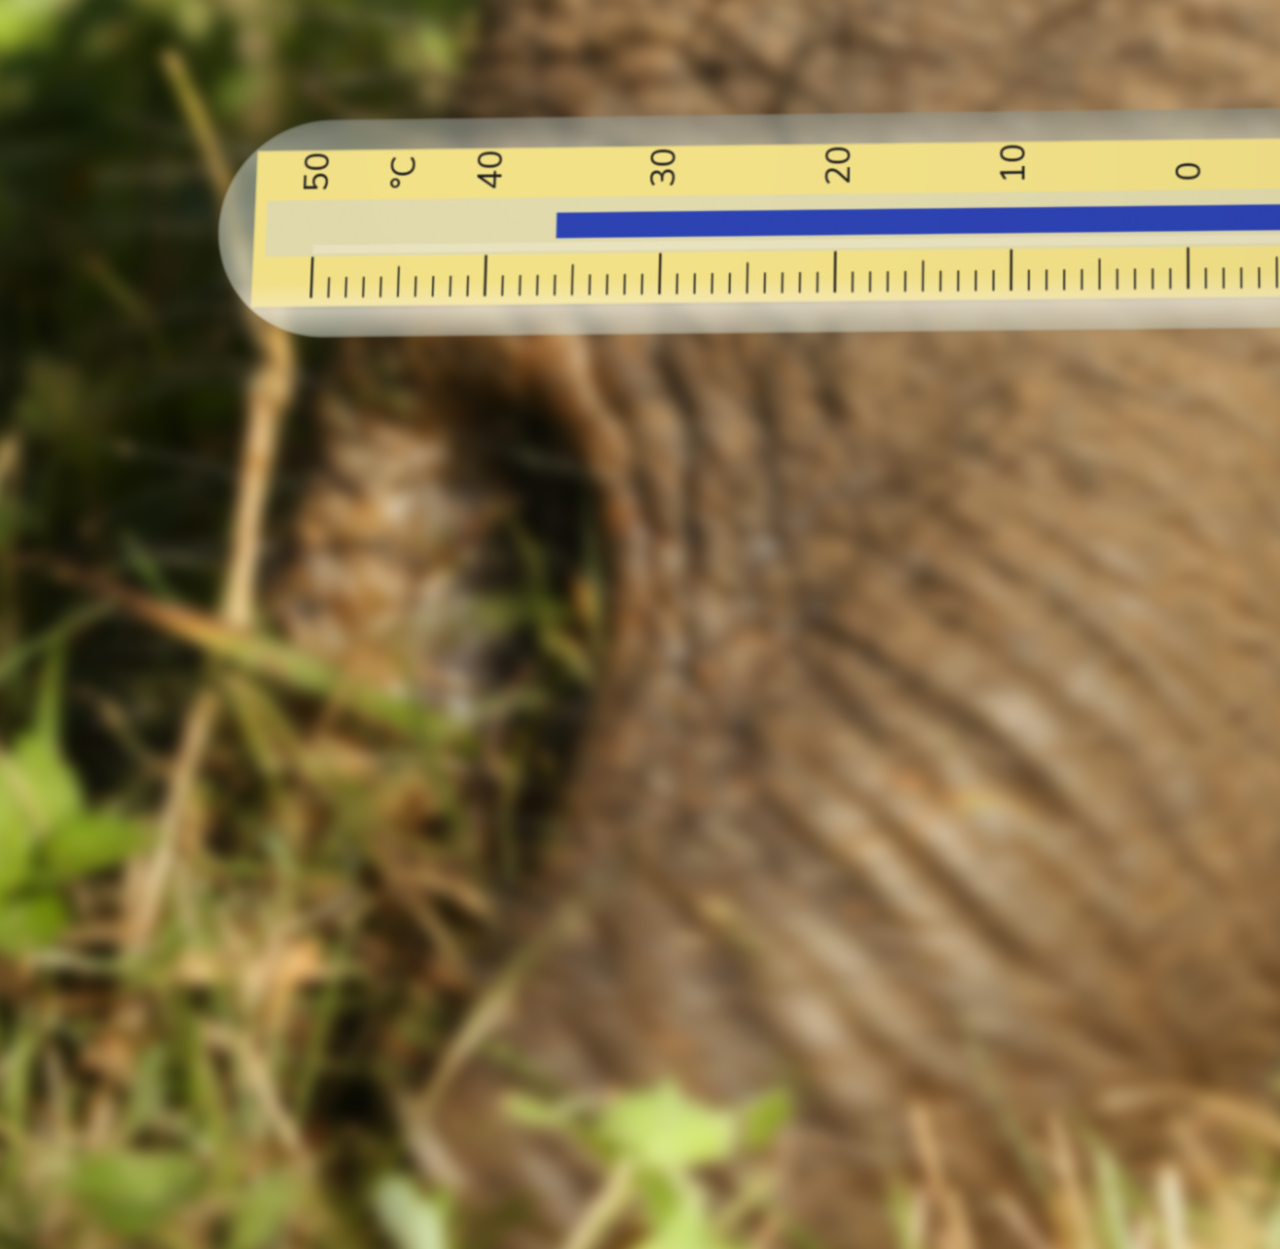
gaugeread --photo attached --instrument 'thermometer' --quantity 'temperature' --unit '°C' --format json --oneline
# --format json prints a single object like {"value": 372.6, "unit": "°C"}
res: {"value": 36, "unit": "°C"}
